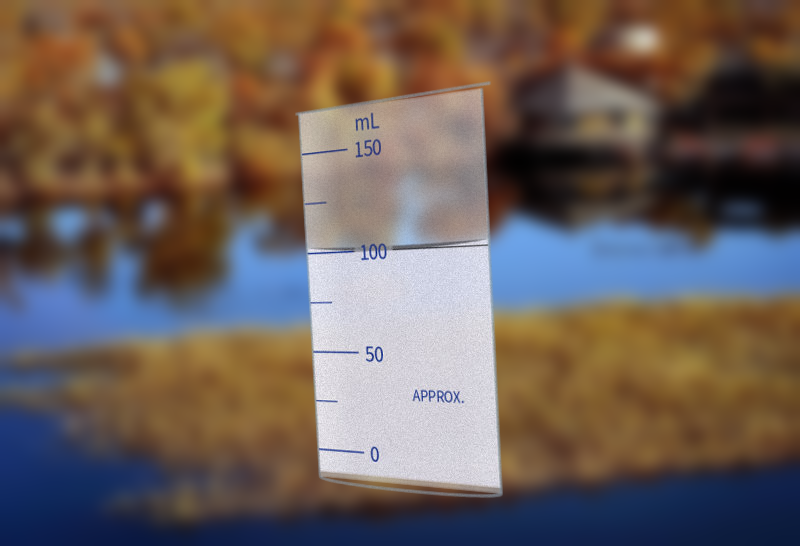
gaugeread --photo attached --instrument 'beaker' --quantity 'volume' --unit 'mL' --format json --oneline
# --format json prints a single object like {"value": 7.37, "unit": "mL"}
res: {"value": 100, "unit": "mL"}
